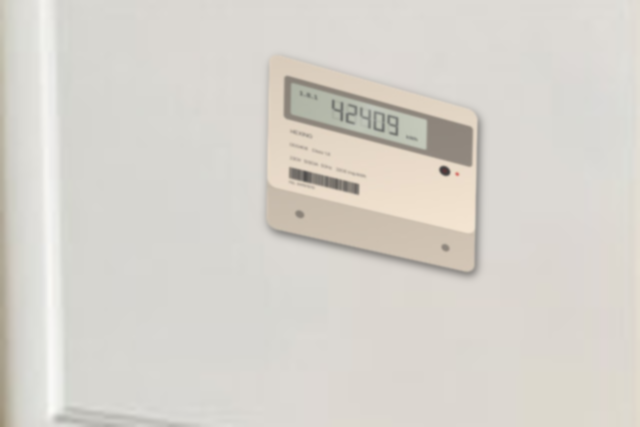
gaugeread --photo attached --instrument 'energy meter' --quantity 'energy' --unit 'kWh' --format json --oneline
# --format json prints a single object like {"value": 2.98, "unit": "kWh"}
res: {"value": 42409, "unit": "kWh"}
